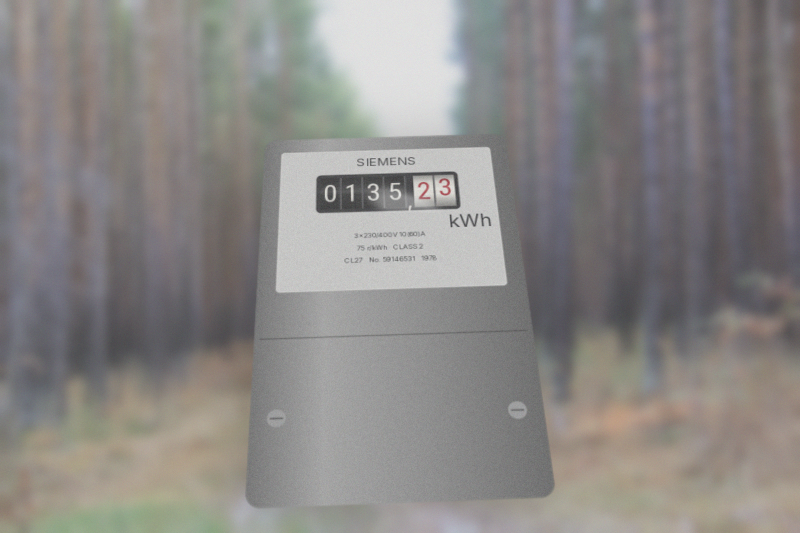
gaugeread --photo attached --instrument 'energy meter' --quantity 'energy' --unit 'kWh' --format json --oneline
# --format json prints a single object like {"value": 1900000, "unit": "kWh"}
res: {"value": 135.23, "unit": "kWh"}
